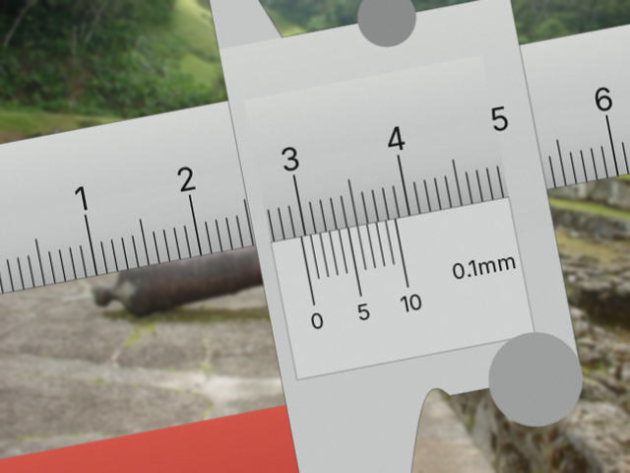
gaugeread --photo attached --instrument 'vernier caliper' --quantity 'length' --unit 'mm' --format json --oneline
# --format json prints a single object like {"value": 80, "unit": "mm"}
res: {"value": 29.6, "unit": "mm"}
